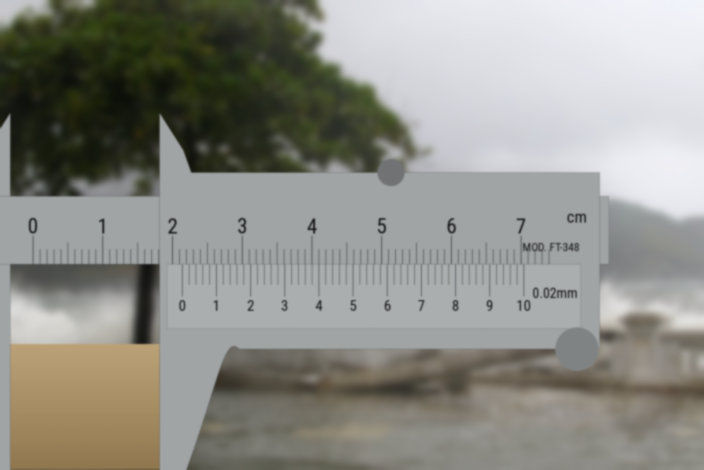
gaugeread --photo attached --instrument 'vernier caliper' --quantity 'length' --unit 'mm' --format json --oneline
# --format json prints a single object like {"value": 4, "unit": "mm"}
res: {"value": 21.4, "unit": "mm"}
